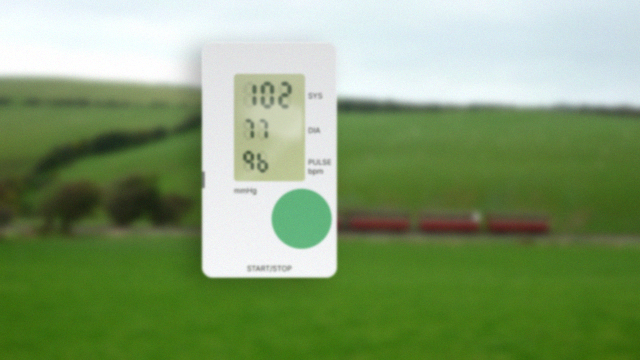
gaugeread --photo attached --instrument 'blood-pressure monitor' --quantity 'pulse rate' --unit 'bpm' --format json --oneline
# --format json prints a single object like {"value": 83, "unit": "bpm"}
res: {"value": 96, "unit": "bpm"}
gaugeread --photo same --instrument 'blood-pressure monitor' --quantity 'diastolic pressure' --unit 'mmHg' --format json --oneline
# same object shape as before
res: {"value": 77, "unit": "mmHg"}
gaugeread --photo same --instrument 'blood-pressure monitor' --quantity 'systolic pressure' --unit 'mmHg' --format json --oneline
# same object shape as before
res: {"value": 102, "unit": "mmHg"}
